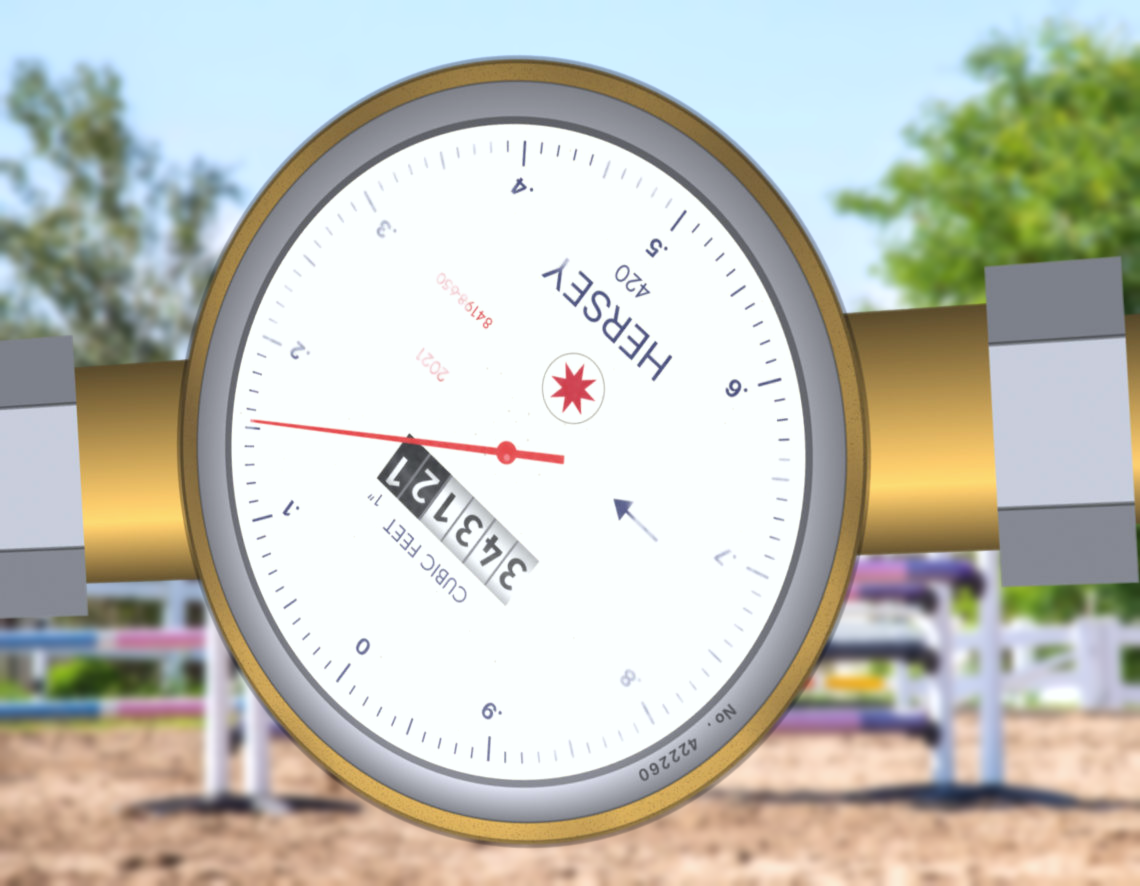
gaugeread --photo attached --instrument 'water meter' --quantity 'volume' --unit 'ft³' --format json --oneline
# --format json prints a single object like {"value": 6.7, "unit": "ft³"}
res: {"value": 343121.15, "unit": "ft³"}
